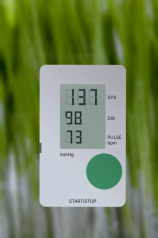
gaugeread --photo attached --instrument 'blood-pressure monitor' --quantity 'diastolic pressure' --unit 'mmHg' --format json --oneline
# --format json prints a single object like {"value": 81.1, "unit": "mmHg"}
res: {"value": 98, "unit": "mmHg"}
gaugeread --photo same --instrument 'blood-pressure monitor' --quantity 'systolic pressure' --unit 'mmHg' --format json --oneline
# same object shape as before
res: {"value": 137, "unit": "mmHg"}
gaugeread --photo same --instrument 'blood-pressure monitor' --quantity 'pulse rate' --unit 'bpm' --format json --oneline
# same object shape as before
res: {"value": 73, "unit": "bpm"}
